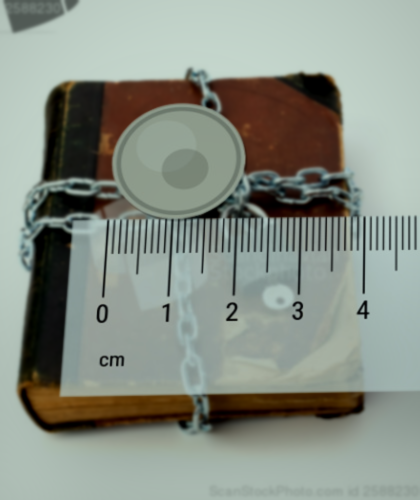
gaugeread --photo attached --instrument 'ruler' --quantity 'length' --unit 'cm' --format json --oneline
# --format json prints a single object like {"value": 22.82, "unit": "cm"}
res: {"value": 2.1, "unit": "cm"}
